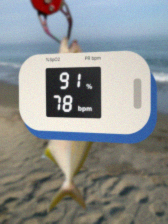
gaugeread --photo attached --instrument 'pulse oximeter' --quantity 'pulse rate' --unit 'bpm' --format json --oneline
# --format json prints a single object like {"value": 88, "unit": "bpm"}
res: {"value": 78, "unit": "bpm"}
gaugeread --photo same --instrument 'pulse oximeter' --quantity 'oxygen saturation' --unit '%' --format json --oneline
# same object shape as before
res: {"value": 91, "unit": "%"}
